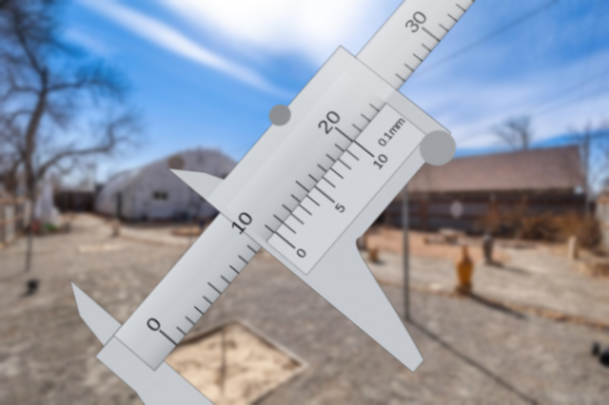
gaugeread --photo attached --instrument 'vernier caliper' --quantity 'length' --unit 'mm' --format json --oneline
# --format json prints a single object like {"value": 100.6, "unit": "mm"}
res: {"value": 11.1, "unit": "mm"}
